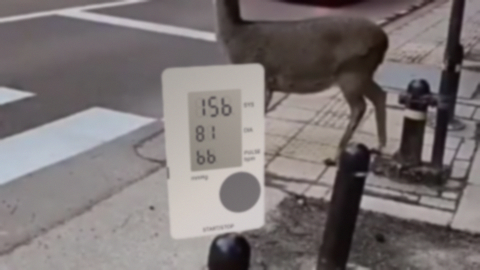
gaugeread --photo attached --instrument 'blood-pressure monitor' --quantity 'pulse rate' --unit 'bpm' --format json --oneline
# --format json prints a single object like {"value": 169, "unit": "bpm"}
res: {"value": 66, "unit": "bpm"}
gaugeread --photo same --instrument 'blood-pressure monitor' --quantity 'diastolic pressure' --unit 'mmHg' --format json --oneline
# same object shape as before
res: {"value": 81, "unit": "mmHg"}
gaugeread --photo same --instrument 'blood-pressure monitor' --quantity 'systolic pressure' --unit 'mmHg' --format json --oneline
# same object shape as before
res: {"value": 156, "unit": "mmHg"}
